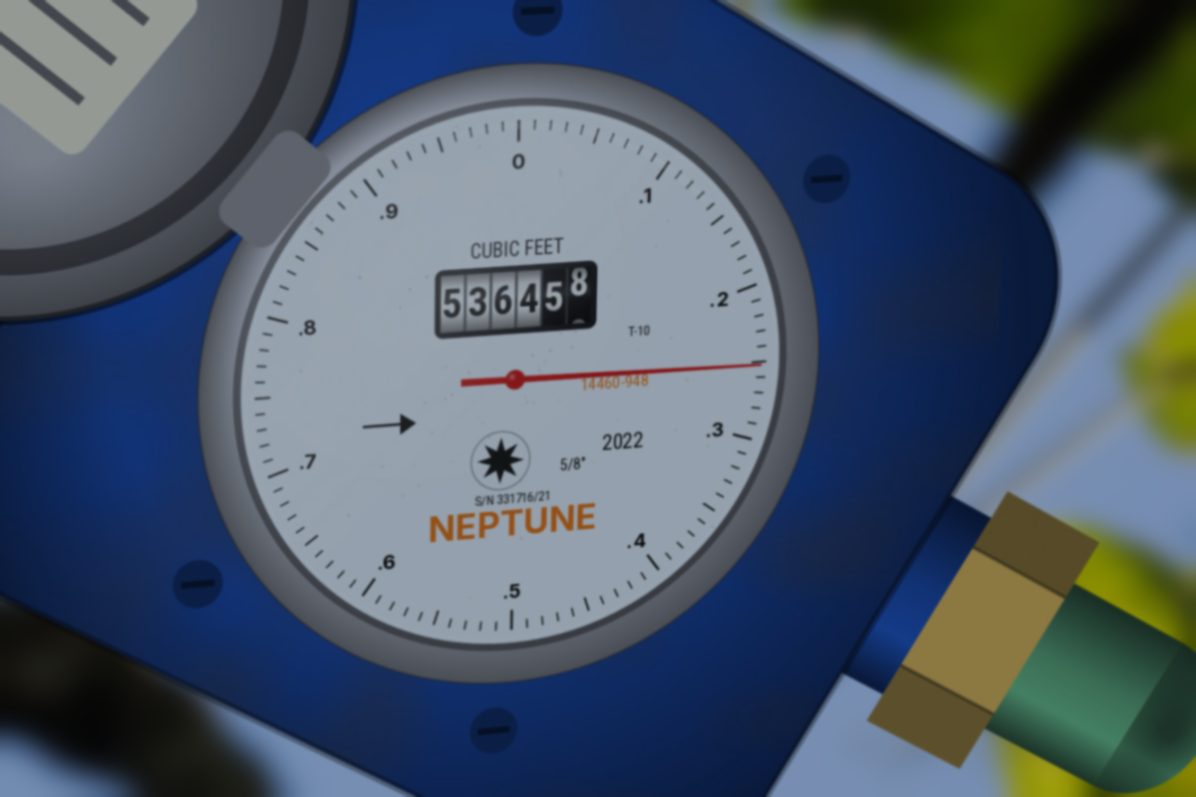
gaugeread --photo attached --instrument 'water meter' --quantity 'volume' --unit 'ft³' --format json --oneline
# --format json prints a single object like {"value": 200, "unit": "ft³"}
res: {"value": 536458.25, "unit": "ft³"}
